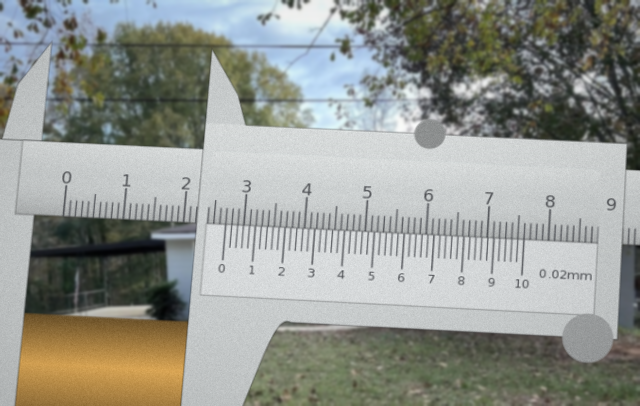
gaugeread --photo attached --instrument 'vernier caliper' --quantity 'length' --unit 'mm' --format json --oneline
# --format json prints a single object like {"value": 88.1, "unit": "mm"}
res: {"value": 27.0, "unit": "mm"}
